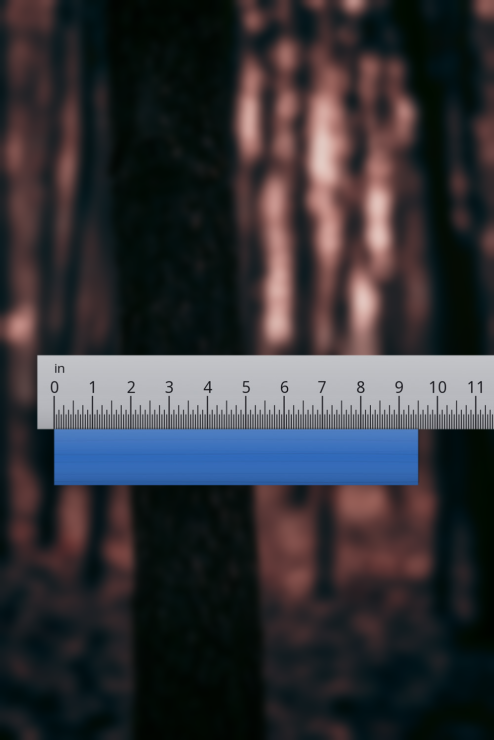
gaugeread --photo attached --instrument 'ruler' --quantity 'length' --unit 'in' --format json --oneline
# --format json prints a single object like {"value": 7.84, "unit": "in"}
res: {"value": 9.5, "unit": "in"}
